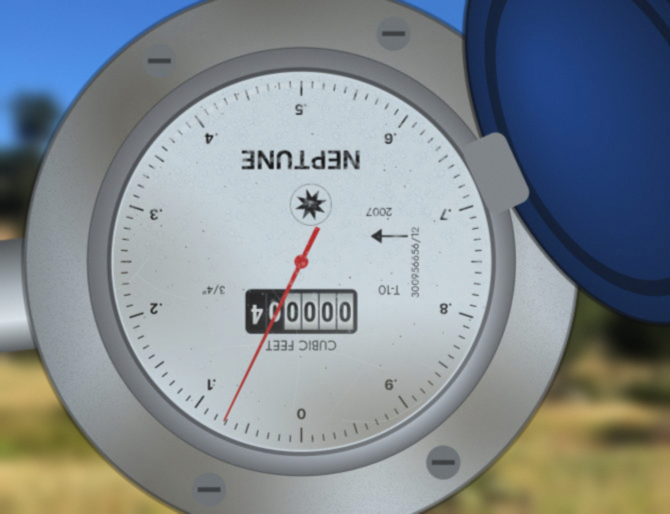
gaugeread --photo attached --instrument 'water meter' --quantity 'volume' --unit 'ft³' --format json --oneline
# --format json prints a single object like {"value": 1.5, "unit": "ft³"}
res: {"value": 4.07, "unit": "ft³"}
